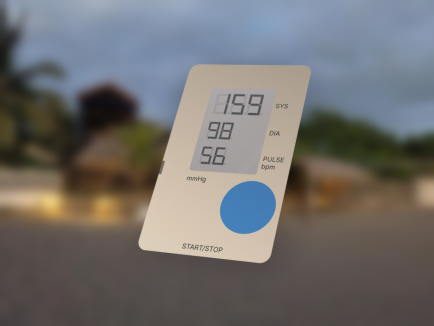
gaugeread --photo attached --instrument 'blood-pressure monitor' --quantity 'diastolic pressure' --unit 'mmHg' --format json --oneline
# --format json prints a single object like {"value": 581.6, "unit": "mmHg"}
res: {"value": 98, "unit": "mmHg"}
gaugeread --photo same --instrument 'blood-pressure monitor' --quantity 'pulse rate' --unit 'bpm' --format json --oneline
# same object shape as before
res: {"value": 56, "unit": "bpm"}
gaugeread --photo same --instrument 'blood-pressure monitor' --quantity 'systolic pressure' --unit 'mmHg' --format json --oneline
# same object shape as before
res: {"value": 159, "unit": "mmHg"}
